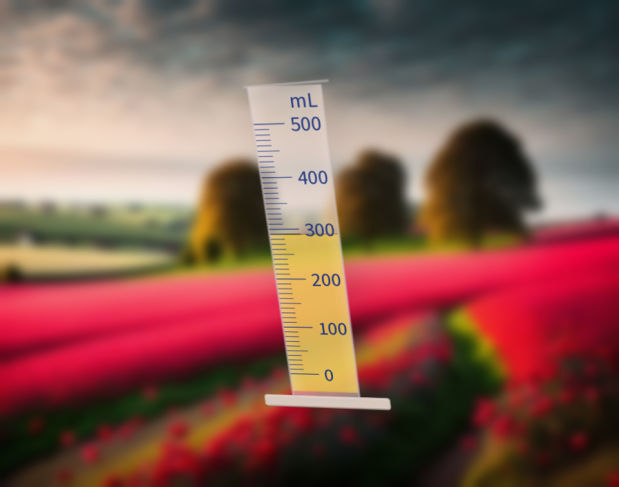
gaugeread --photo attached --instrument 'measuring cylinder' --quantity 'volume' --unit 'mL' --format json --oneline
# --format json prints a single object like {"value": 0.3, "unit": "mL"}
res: {"value": 290, "unit": "mL"}
